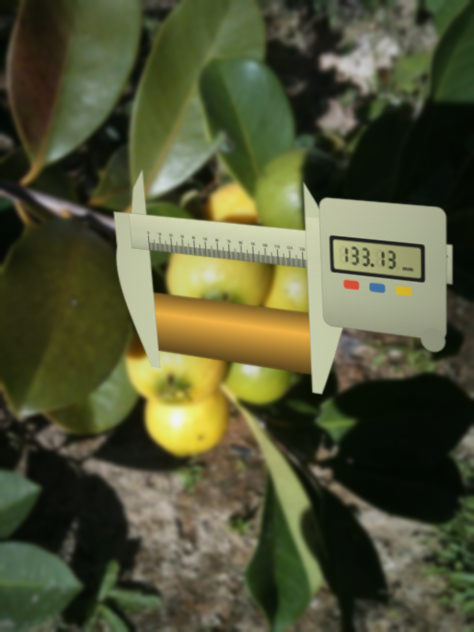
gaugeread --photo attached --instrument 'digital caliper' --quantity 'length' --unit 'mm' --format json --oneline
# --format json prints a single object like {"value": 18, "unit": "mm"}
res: {"value": 133.13, "unit": "mm"}
